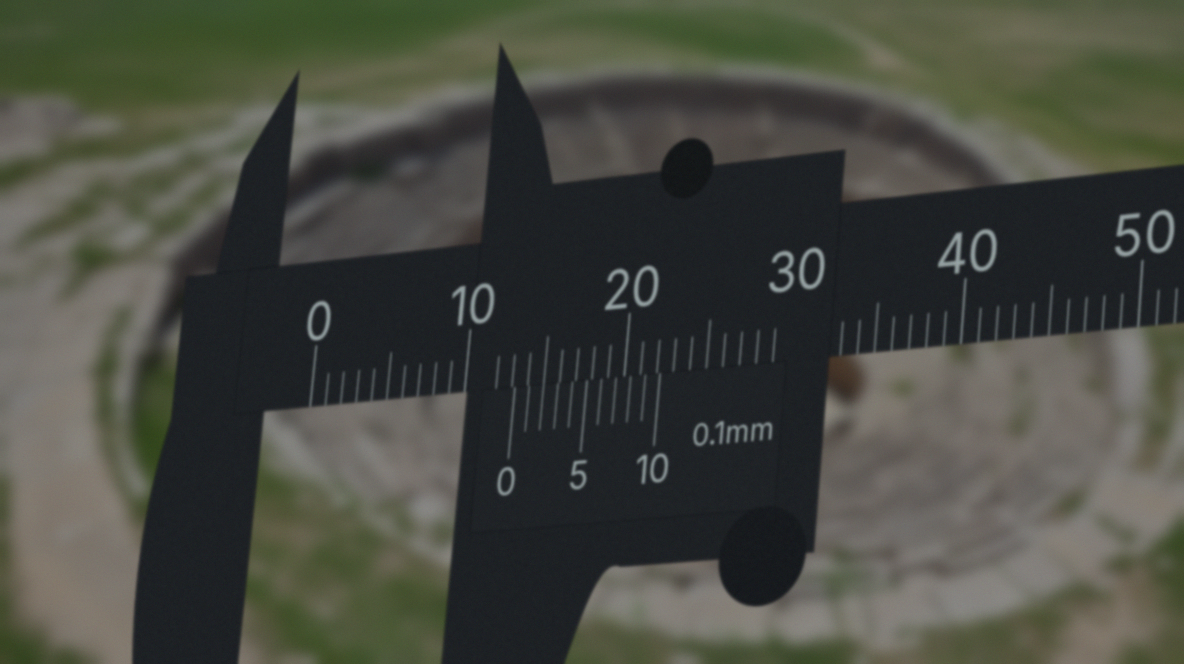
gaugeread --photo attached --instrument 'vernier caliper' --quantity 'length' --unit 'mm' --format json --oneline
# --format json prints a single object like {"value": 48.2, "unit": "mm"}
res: {"value": 13.2, "unit": "mm"}
